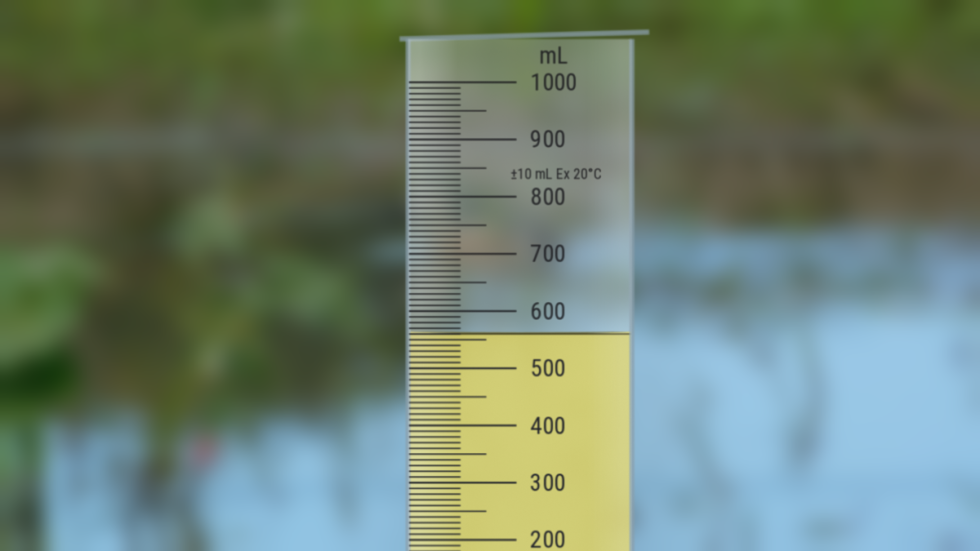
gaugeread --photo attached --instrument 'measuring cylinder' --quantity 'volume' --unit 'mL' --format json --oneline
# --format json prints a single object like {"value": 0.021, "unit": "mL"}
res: {"value": 560, "unit": "mL"}
